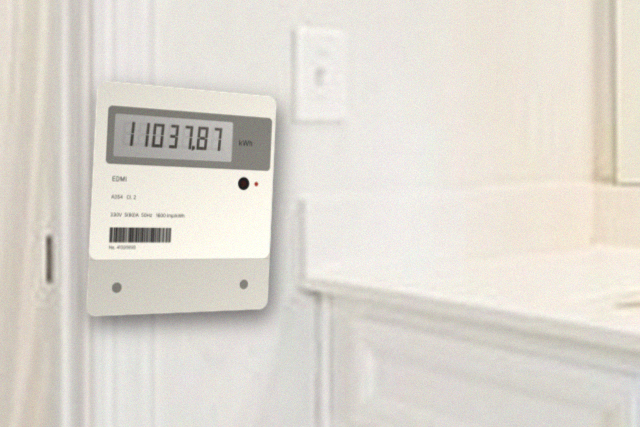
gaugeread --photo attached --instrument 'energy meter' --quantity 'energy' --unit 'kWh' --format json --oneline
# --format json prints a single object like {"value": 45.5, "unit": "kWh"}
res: {"value": 11037.87, "unit": "kWh"}
